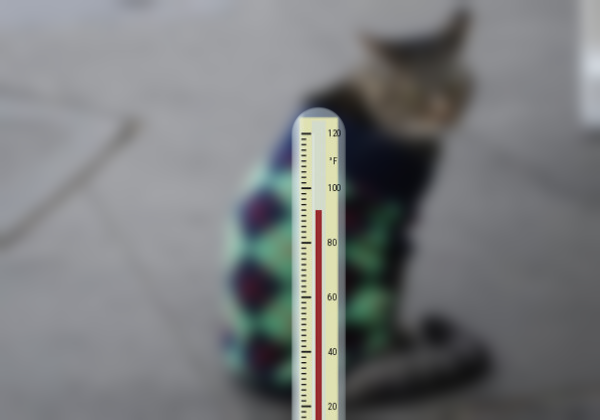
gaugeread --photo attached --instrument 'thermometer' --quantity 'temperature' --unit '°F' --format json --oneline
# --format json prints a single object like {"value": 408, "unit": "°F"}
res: {"value": 92, "unit": "°F"}
